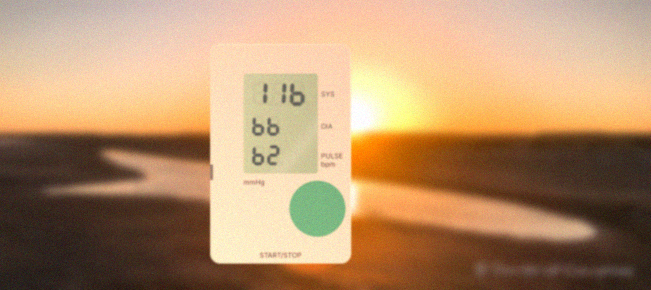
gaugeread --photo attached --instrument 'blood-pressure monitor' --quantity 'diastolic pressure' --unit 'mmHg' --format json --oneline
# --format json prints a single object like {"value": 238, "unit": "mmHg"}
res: {"value": 66, "unit": "mmHg"}
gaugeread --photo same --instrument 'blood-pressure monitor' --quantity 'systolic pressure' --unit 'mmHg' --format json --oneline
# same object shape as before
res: {"value": 116, "unit": "mmHg"}
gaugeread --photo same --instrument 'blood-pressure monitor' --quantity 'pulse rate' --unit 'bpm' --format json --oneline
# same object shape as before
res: {"value": 62, "unit": "bpm"}
